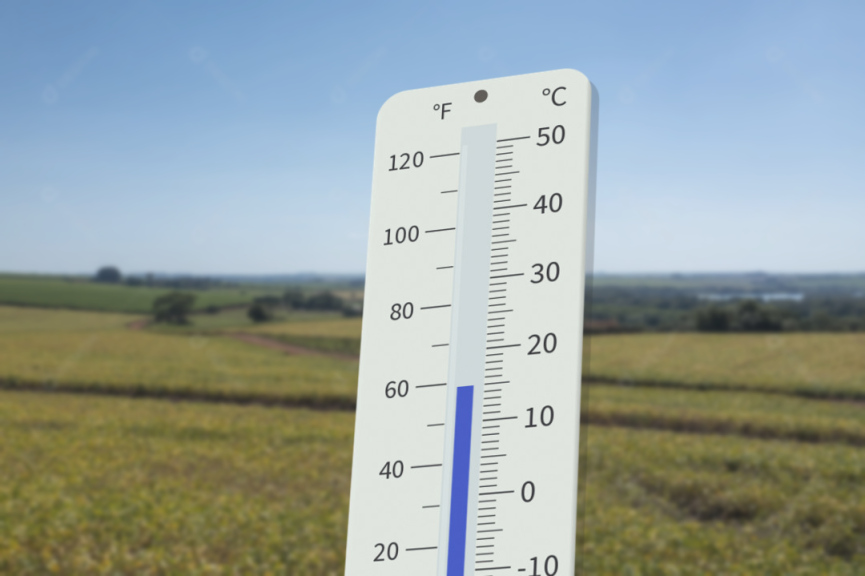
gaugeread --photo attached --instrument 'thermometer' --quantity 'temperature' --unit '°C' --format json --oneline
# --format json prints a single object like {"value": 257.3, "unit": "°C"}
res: {"value": 15, "unit": "°C"}
